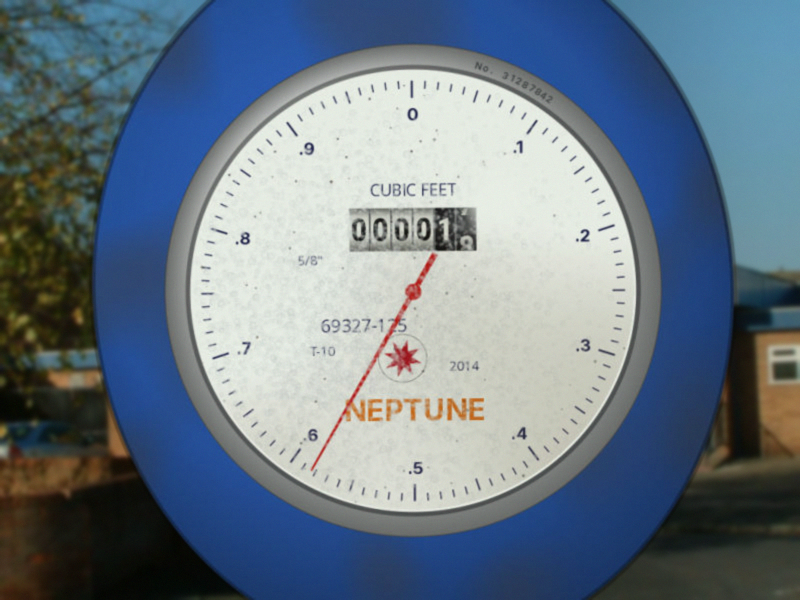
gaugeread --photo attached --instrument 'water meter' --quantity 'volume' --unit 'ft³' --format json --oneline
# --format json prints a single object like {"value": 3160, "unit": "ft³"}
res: {"value": 17.58, "unit": "ft³"}
